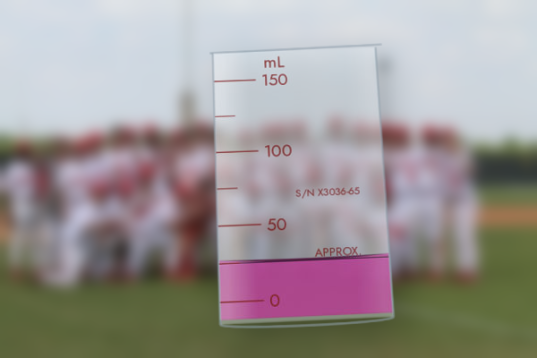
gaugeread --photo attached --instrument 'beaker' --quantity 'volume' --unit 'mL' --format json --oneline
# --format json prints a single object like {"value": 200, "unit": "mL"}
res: {"value": 25, "unit": "mL"}
